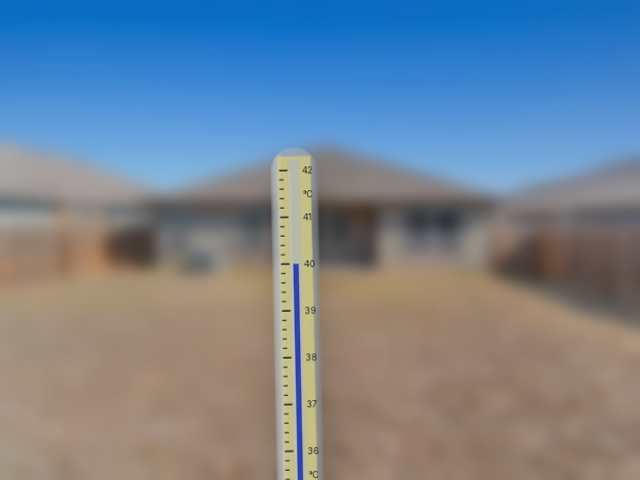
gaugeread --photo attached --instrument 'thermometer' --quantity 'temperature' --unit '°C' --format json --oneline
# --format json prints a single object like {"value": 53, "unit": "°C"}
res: {"value": 40, "unit": "°C"}
